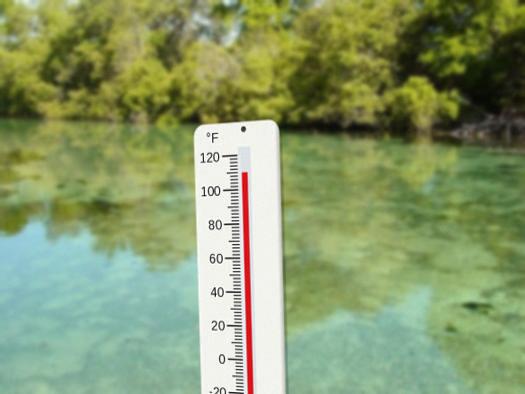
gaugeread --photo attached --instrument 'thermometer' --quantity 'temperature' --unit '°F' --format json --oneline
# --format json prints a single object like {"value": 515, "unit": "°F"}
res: {"value": 110, "unit": "°F"}
